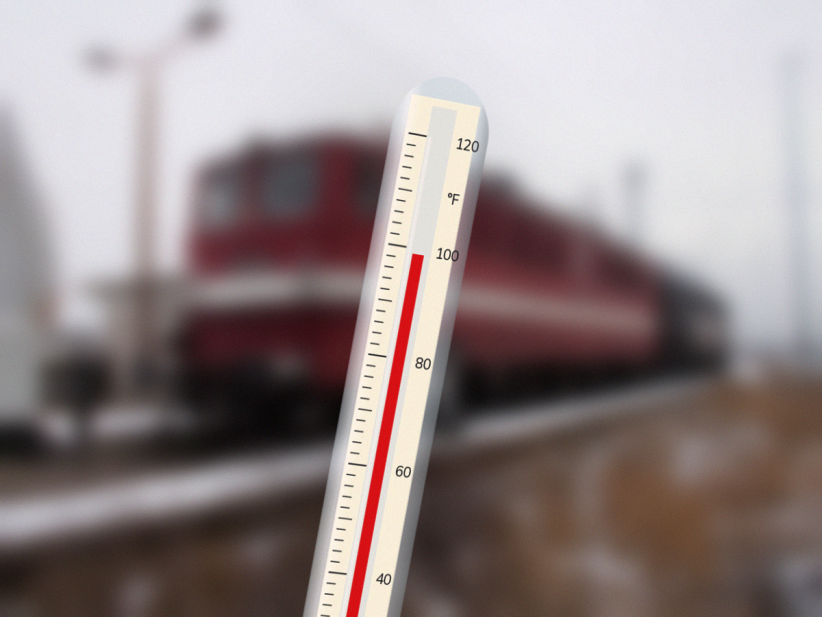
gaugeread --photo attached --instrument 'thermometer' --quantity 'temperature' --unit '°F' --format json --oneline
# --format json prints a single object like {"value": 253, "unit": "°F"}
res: {"value": 99, "unit": "°F"}
